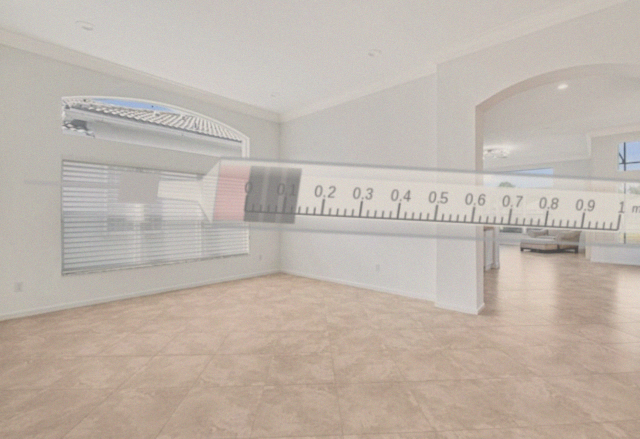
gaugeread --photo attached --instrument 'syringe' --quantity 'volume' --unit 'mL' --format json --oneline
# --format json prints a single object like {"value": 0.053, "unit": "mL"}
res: {"value": 0, "unit": "mL"}
